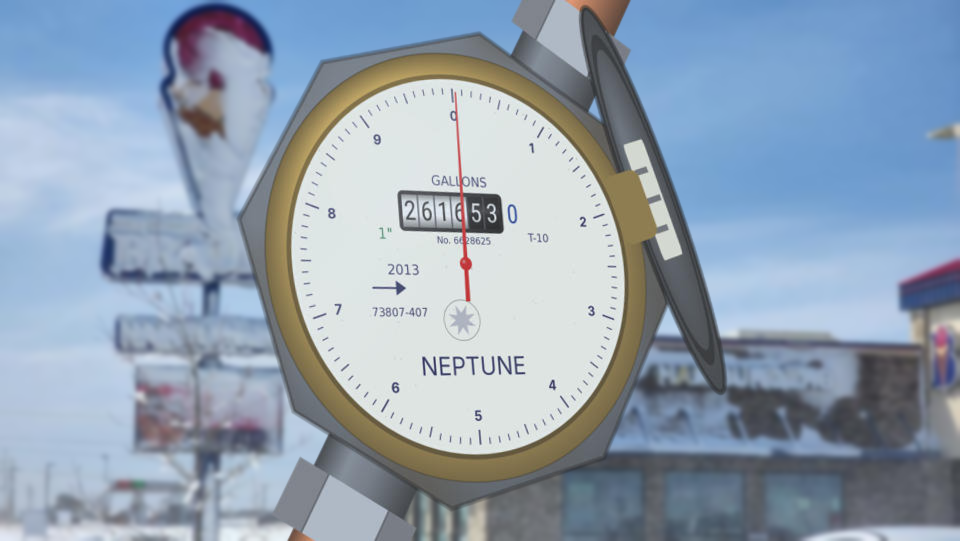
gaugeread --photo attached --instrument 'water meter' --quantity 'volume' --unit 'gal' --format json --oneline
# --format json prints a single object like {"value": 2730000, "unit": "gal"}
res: {"value": 2616530.0, "unit": "gal"}
